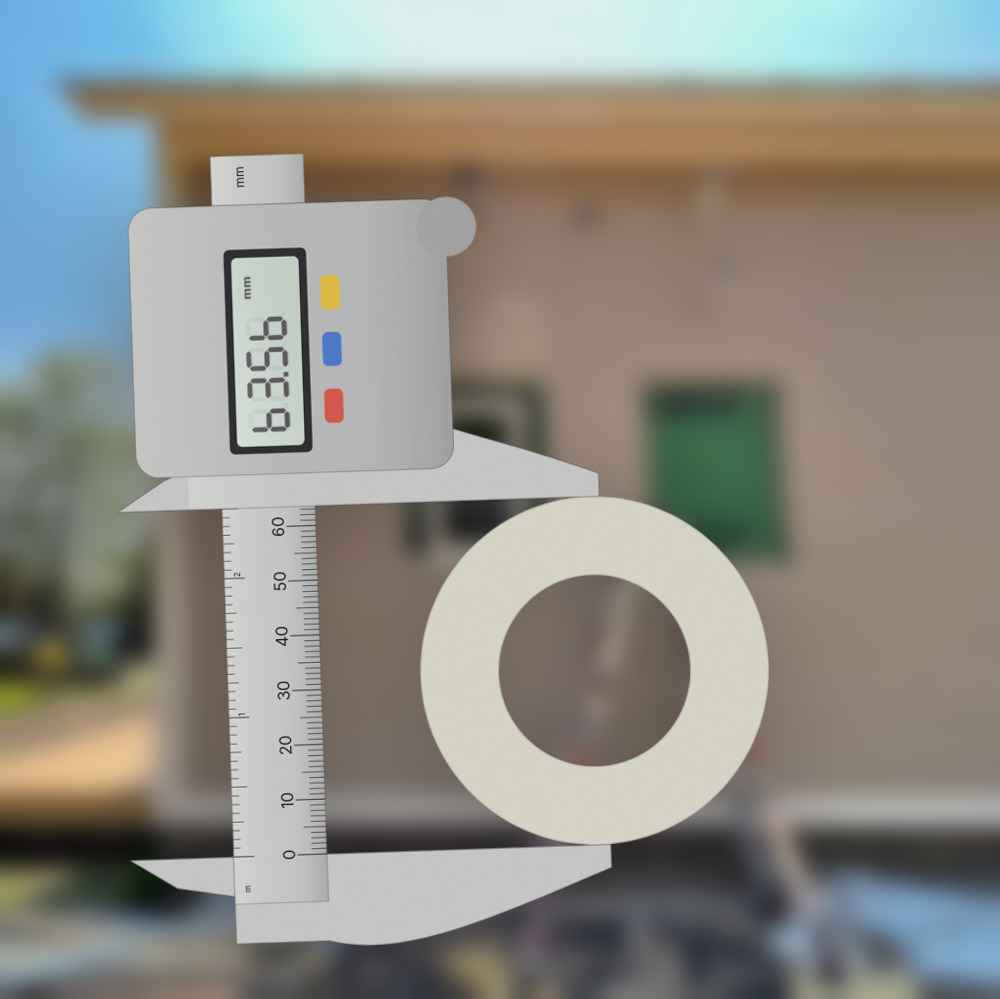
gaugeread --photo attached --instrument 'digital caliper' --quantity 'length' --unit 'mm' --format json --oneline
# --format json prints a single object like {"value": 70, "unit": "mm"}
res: {"value": 63.56, "unit": "mm"}
